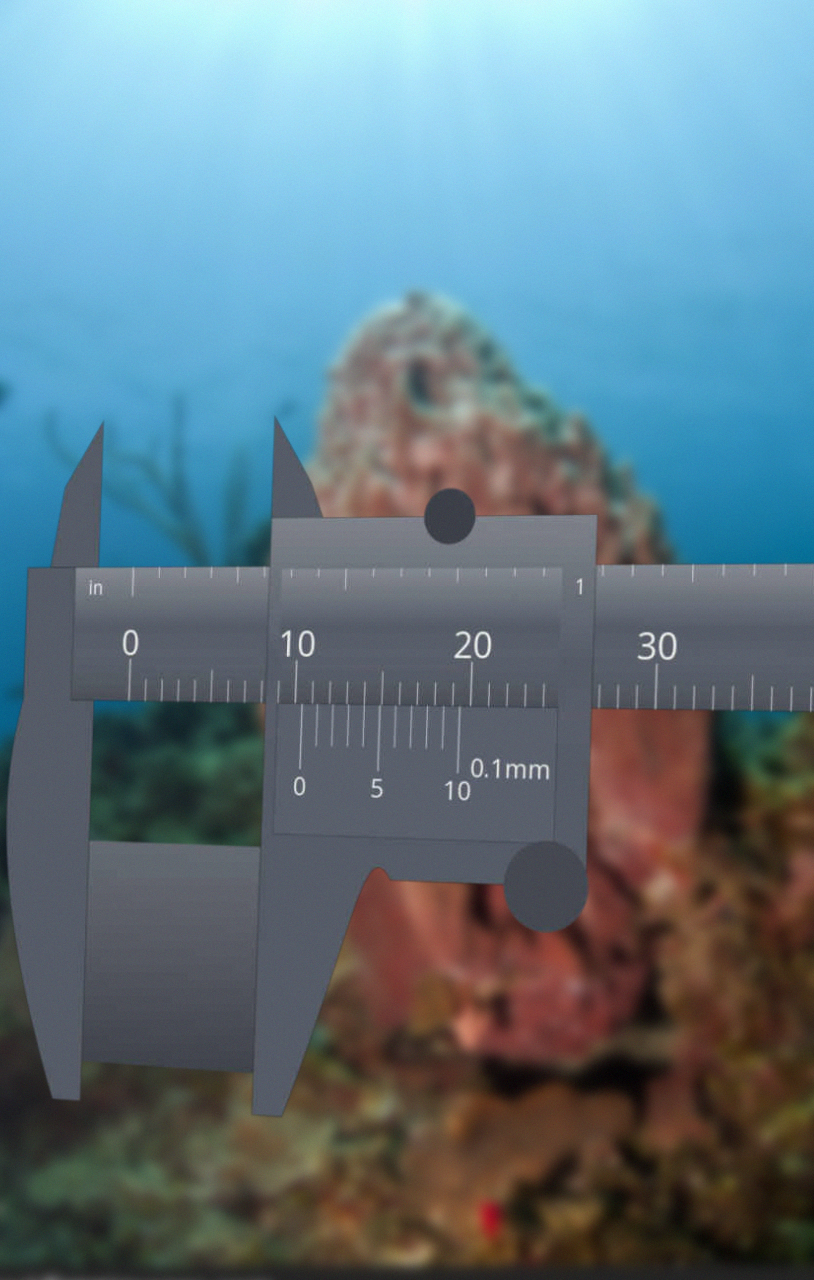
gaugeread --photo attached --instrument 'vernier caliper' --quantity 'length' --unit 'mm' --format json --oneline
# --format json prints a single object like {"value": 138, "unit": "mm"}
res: {"value": 10.4, "unit": "mm"}
